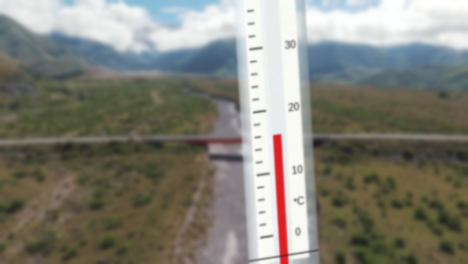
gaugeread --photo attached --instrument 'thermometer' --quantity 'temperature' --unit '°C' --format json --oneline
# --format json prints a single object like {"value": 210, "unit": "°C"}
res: {"value": 16, "unit": "°C"}
